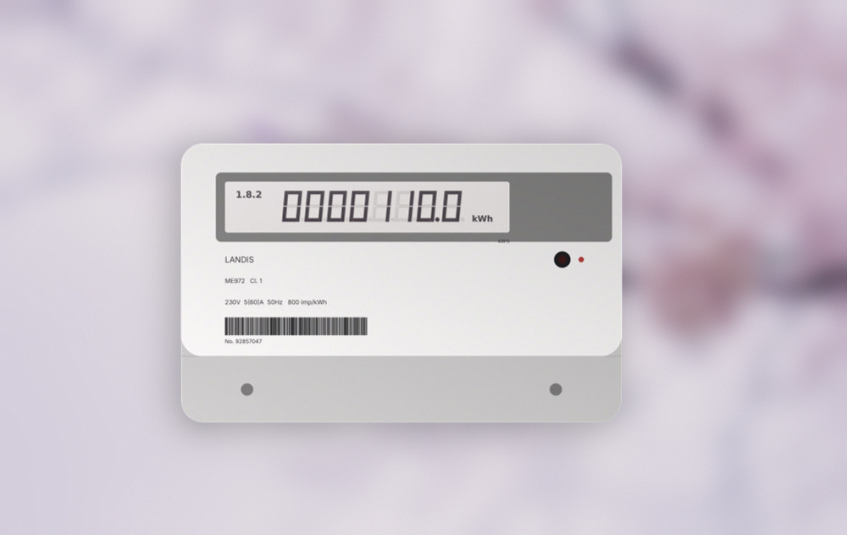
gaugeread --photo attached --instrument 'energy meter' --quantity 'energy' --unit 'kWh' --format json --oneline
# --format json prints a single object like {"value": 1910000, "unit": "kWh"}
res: {"value": 110.0, "unit": "kWh"}
